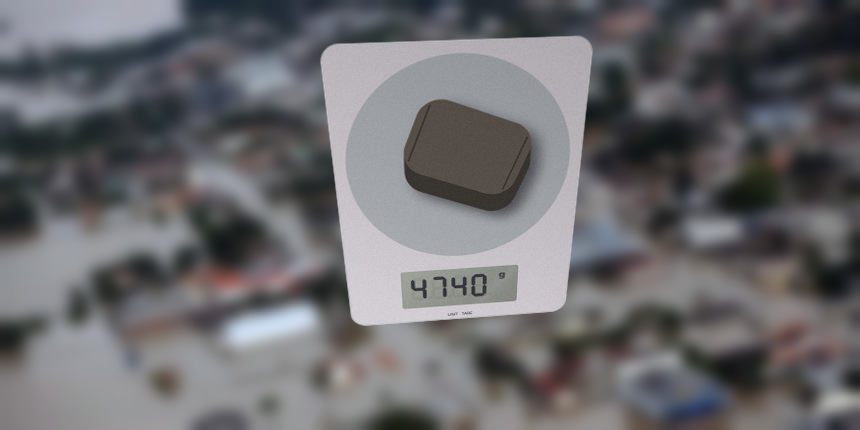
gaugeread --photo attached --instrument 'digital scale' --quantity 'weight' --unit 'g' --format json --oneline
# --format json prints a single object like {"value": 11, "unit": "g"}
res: {"value": 4740, "unit": "g"}
